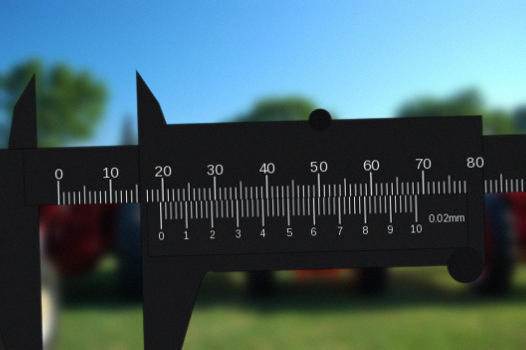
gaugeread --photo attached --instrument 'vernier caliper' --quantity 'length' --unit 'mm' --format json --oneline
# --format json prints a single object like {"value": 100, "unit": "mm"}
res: {"value": 19.5, "unit": "mm"}
